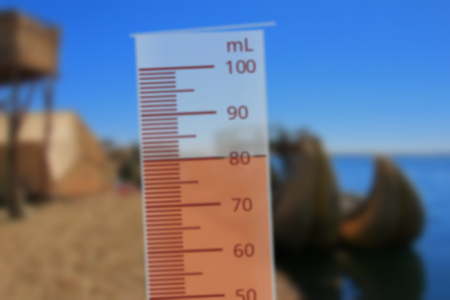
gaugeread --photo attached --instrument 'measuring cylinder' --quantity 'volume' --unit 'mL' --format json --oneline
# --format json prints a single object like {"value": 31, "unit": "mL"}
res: {"value": 80, "unit": "mL"}
